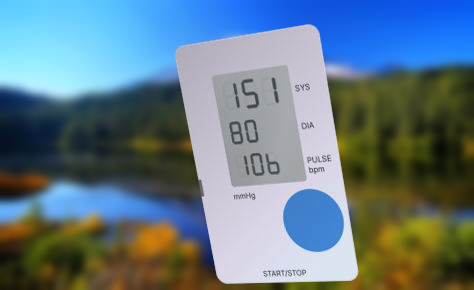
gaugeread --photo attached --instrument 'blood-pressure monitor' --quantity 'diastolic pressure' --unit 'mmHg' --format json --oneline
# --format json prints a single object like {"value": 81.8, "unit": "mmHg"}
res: {"value": 80, "unit": "mmHg"}
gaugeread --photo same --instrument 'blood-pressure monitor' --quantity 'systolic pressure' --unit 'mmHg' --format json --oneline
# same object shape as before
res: {"value": 151, "unit": "mmHg"}
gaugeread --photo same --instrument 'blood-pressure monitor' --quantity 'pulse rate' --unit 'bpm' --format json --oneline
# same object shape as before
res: {"value": 106, "unit": "bpm"}
